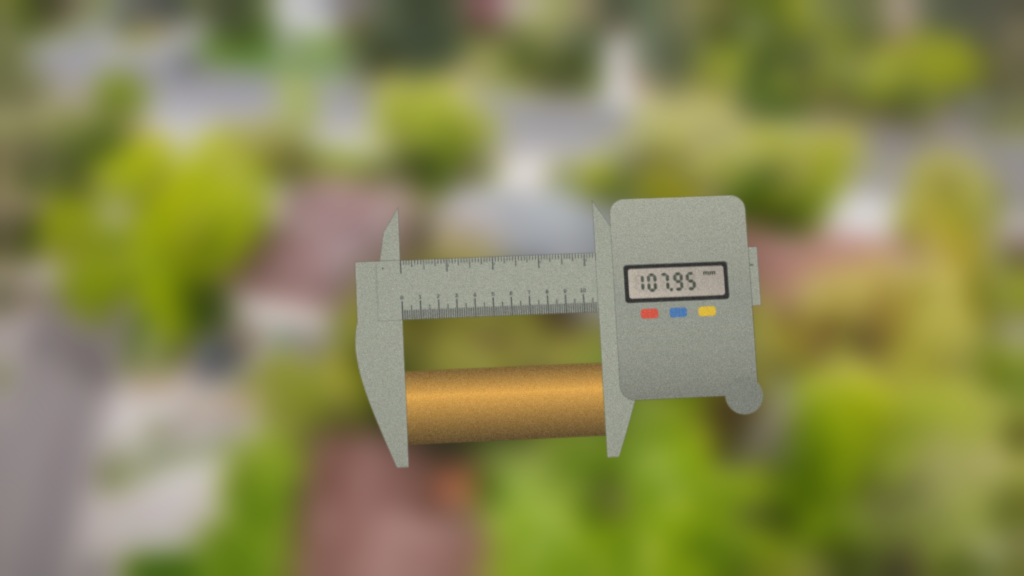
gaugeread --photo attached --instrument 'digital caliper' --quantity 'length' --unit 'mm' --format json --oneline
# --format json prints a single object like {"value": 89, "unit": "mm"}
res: {"value": 107.95, "unit": "mm"}
